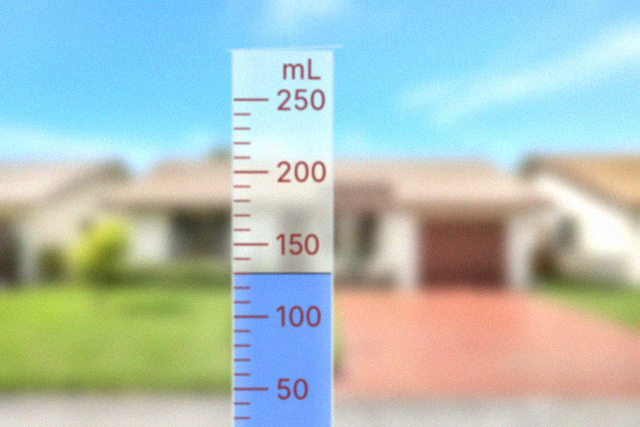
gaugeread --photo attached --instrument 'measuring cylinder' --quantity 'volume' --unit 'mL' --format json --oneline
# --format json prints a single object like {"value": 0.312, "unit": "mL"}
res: {"value": 130, "unit": "mL"}
